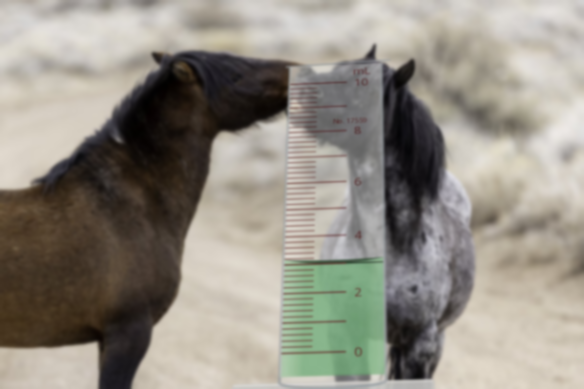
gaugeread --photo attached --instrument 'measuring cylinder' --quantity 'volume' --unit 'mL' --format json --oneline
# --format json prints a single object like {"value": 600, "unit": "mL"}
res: {"value": 3, "unit": "mL"}
